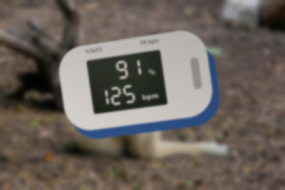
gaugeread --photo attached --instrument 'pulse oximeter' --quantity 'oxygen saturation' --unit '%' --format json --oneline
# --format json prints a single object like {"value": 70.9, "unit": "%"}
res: {"value": 91, "unit": "%"}
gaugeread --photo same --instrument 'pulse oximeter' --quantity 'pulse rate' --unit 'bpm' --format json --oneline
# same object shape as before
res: {"value": 125, "unit": "bpm"}
